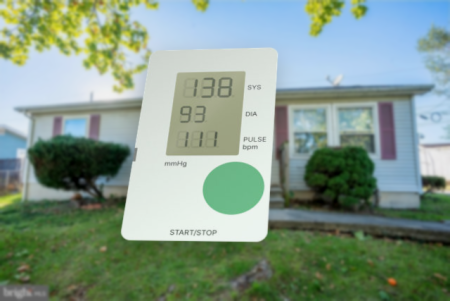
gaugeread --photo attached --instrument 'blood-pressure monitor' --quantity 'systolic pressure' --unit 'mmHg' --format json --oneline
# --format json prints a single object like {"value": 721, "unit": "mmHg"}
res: {"value": 138, "unit": "mmHg"}
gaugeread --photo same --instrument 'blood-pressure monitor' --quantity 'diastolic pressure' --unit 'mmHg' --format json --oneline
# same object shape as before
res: {"value": 93, "unit": "mmHg"}
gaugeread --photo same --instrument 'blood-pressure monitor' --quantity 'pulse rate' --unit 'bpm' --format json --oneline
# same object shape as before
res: {"value": 111, "unit": "bpm"}
